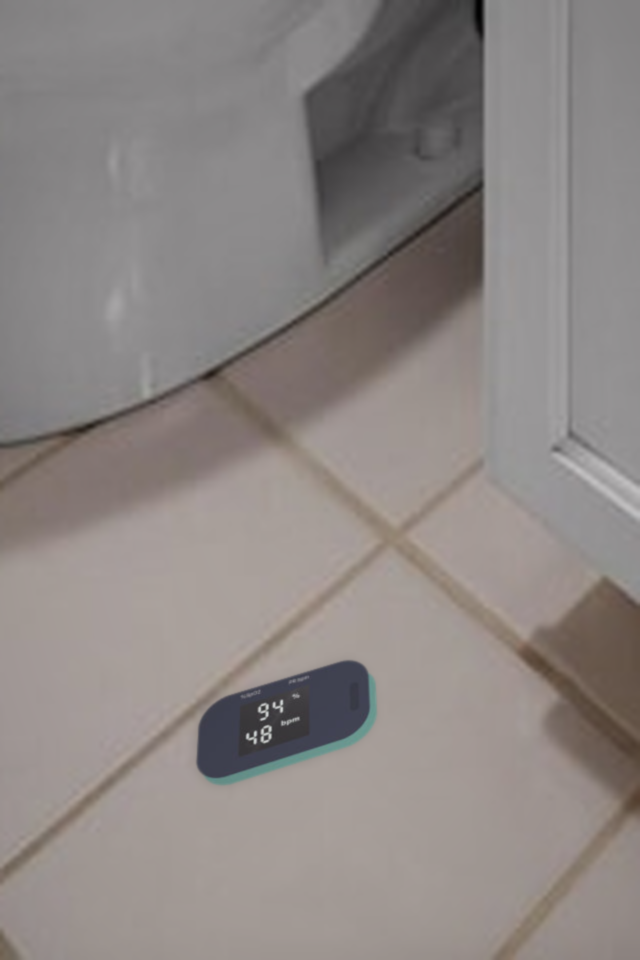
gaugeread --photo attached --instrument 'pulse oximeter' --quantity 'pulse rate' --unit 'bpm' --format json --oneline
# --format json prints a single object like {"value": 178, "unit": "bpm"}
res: {"value": 48, "unit": "bpm"}
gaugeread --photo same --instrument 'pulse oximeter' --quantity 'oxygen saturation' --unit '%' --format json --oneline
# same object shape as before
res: {"value": 94, "unit": "%"}
